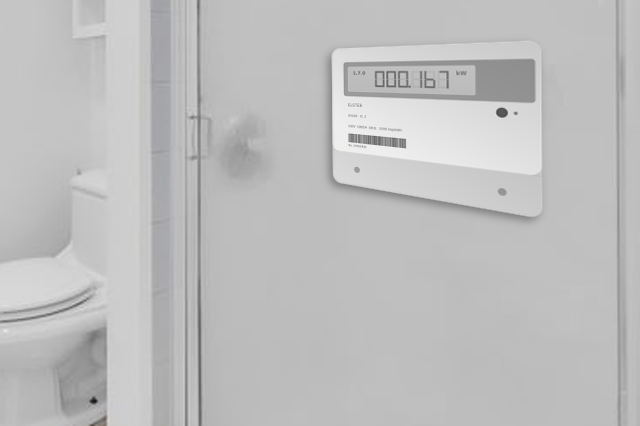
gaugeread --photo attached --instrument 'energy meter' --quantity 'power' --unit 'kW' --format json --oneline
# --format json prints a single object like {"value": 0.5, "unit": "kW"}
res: {"value": 0.167, "unit": "kW"}
